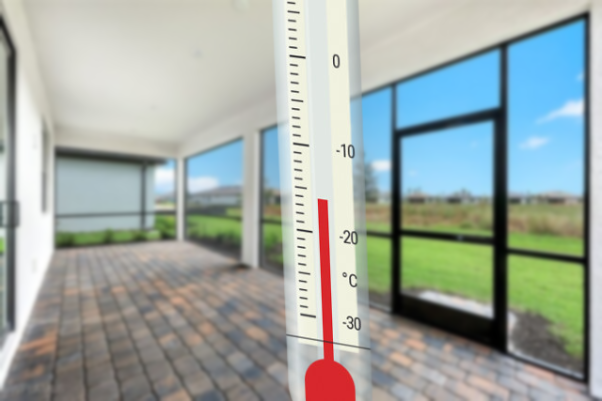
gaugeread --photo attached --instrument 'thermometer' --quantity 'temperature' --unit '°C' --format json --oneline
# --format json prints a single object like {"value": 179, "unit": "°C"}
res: {"value": -16, "unit": "°C"}
